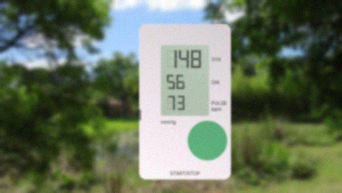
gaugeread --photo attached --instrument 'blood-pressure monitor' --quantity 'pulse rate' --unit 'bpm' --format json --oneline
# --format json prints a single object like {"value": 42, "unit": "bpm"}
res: {"value": 73, "unit": "bpm"}
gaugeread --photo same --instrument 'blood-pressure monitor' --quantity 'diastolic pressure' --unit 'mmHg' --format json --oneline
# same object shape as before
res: {"value": 56, "unit": "mmHg"}
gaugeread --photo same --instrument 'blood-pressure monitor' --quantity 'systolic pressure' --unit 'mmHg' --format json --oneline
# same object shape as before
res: {"value": 148, "unit": "mmHg"}
